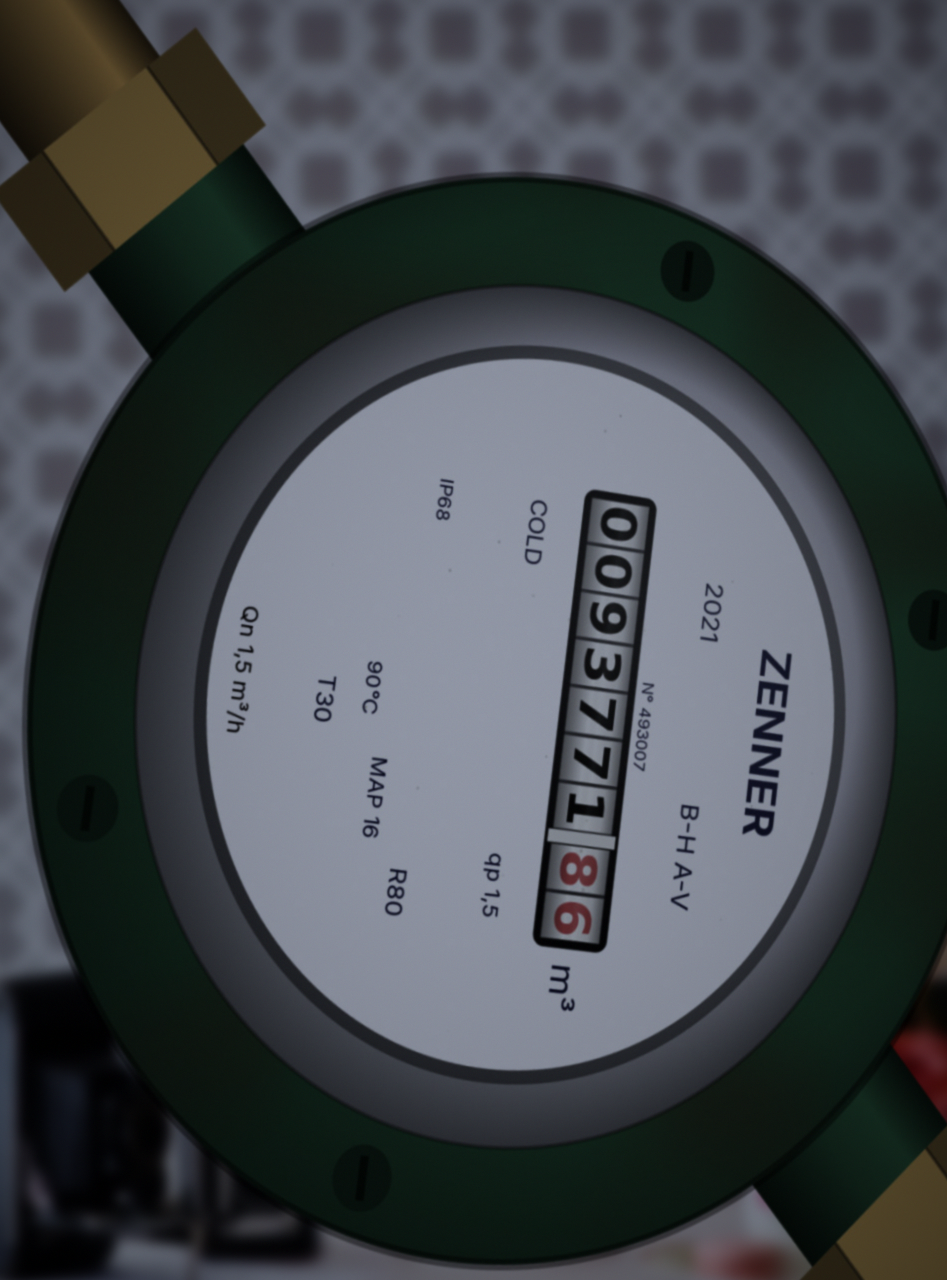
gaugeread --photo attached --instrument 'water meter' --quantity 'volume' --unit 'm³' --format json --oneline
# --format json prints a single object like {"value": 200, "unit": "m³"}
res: {"value": 93771.86, "unit": "m³"}
